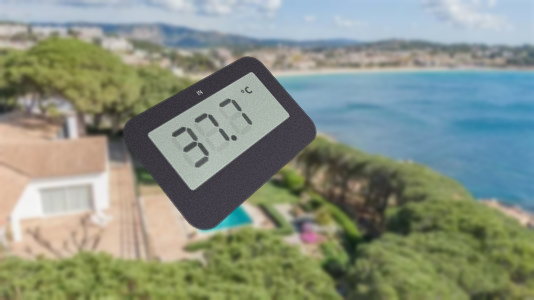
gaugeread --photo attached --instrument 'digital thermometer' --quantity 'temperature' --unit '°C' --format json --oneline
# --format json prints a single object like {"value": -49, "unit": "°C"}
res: {"value": 37.7, "unit": "°C"}
